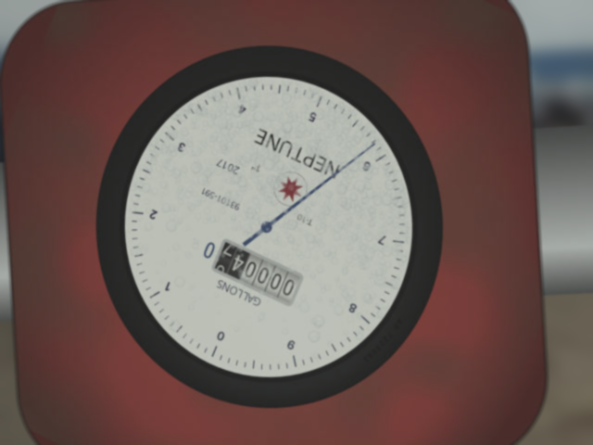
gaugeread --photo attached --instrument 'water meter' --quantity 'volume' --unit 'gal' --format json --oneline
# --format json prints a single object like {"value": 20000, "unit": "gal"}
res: {"value": 465.8, "unit": "gal"}
